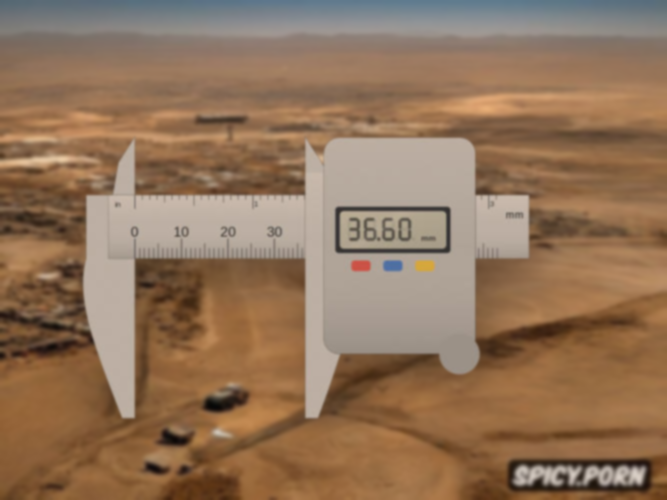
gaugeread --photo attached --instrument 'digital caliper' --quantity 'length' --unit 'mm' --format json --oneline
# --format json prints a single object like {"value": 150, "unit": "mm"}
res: {"value": 36.60, "unit": "mm"}
